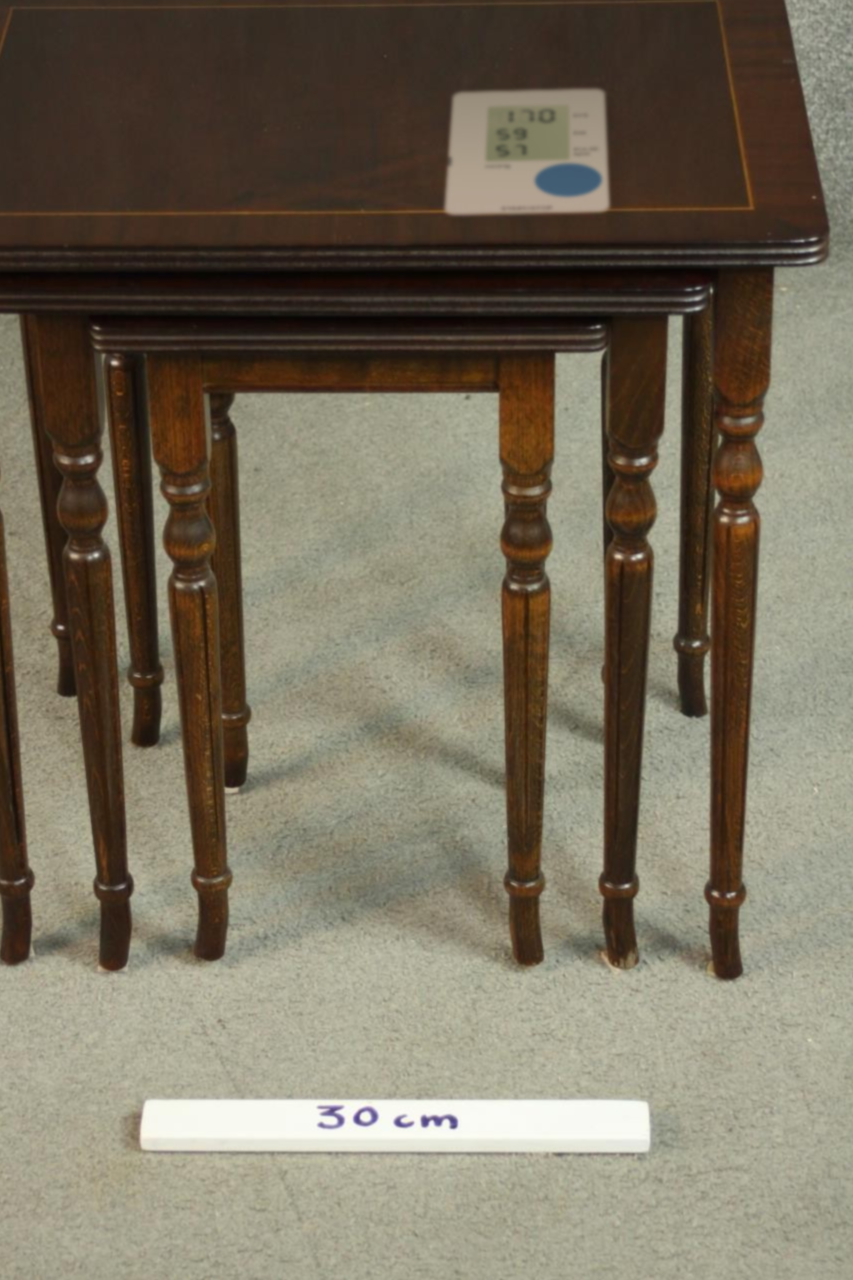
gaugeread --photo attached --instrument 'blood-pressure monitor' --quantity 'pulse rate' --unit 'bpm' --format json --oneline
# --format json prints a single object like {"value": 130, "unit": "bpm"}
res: {"value": 57, "unit": "bpm"}
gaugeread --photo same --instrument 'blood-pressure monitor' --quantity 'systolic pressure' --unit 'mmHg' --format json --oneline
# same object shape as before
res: {"value": 170, "unit": "mmHg"}
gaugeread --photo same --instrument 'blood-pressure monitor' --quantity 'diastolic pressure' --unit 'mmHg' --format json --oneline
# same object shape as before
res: {"value": 59, "unit": "mmHg"}
